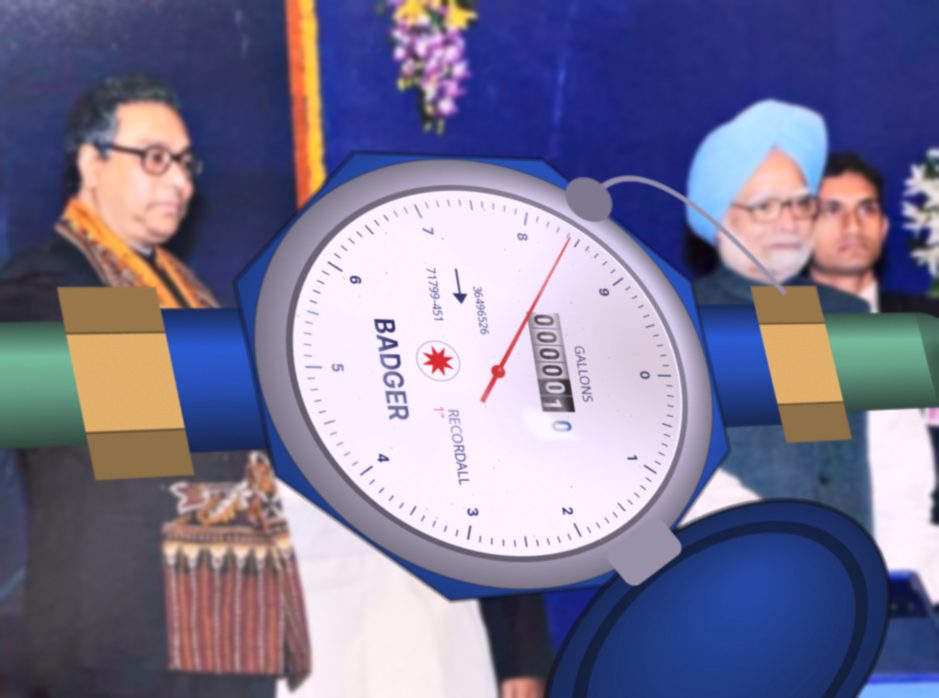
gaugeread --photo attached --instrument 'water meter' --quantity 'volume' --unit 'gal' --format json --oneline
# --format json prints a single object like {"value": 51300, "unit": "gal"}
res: {"value": 8.4, "unit": "gal"}
